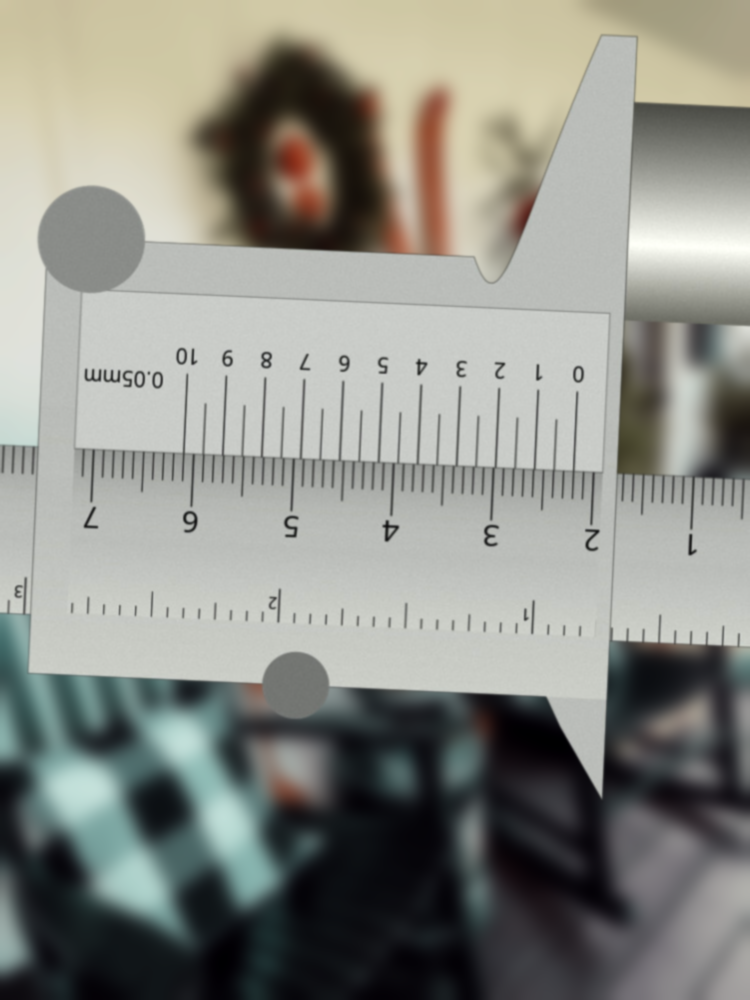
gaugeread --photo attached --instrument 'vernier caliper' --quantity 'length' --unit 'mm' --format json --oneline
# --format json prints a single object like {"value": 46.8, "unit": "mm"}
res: {"value": 22.0, "unit": "mm"}
